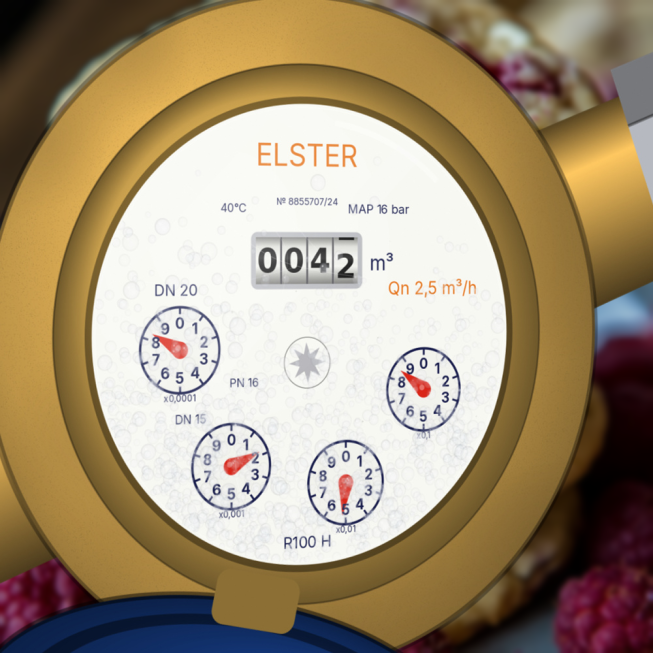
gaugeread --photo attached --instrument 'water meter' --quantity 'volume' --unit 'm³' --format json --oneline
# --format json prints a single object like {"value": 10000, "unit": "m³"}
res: {"value": 41.8518, "unit": "m³"}
